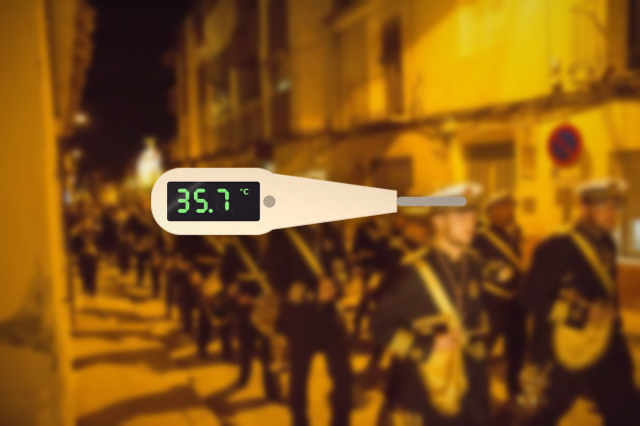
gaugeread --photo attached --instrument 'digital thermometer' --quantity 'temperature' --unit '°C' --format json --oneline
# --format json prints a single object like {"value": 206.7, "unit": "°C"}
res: {"value": 35.7, "unit": "°C"}
